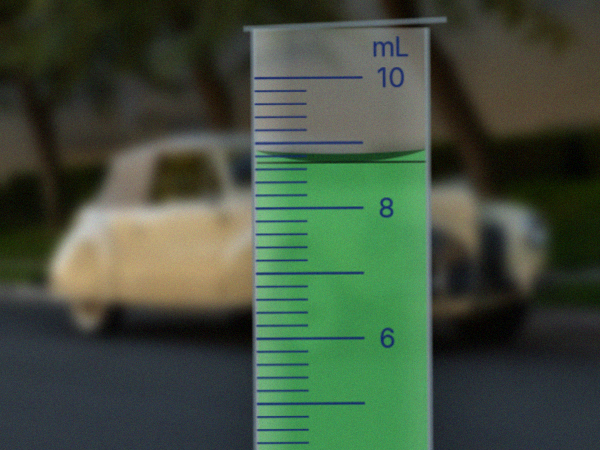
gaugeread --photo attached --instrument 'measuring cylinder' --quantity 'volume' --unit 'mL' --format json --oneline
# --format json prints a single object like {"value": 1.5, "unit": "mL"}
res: {"value": 8.7, "unit": "mL"}
